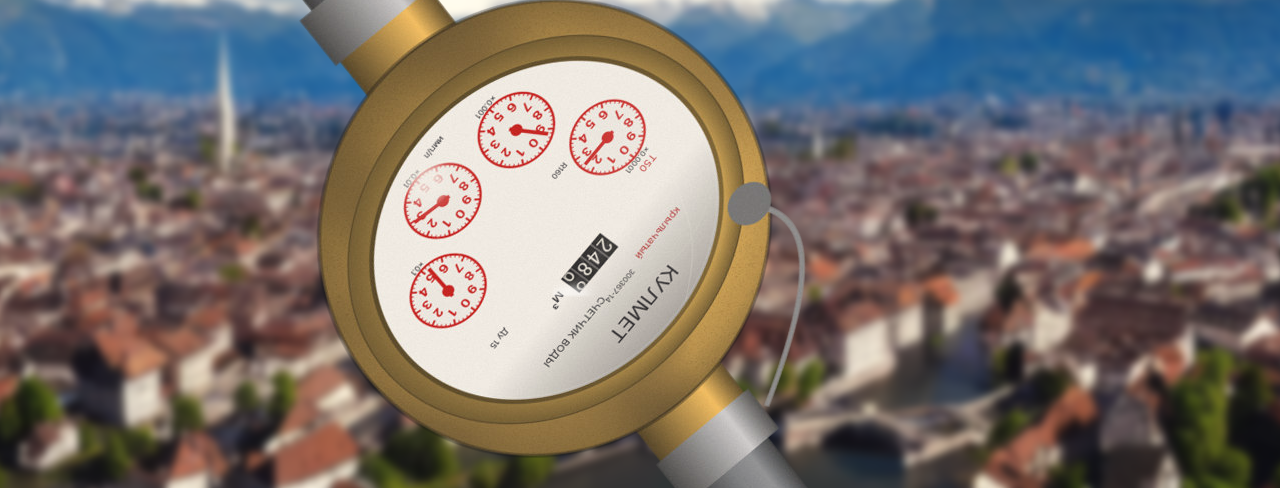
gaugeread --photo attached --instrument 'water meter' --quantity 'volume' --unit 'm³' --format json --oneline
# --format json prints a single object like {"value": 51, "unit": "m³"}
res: {"value": 2488.5292, "unit": "m³"}
